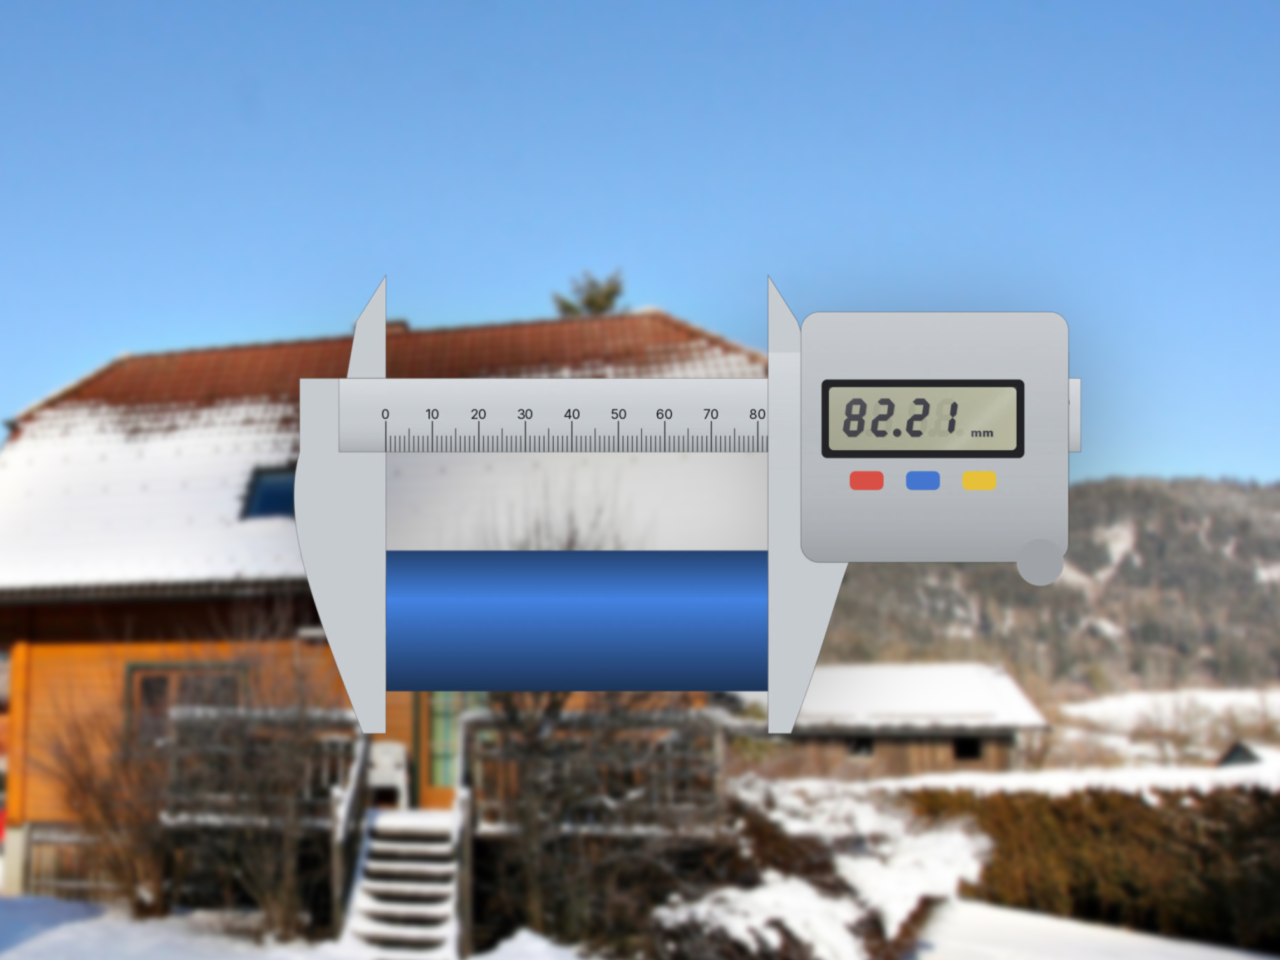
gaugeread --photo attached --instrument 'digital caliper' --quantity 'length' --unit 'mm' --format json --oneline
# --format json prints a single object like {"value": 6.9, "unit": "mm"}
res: {"value": 82.21, "unit": "mm"}
